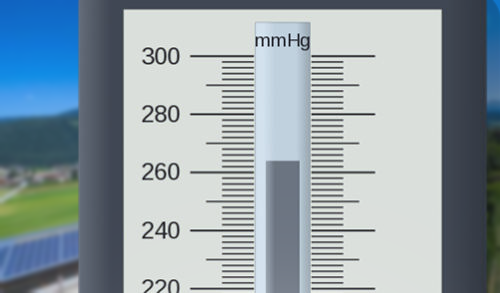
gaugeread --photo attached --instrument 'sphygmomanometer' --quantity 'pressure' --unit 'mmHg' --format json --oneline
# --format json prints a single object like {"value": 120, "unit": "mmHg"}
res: {"value": 264, "unit": "mmHg"}
